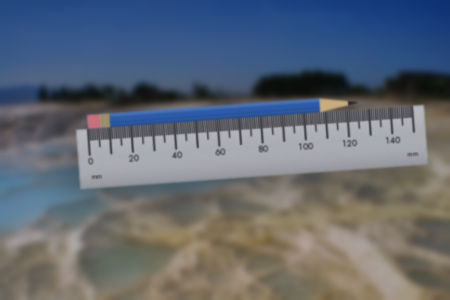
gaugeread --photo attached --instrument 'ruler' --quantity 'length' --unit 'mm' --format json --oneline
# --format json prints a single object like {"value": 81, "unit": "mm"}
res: {"value": 125, "unit": "mm"}
